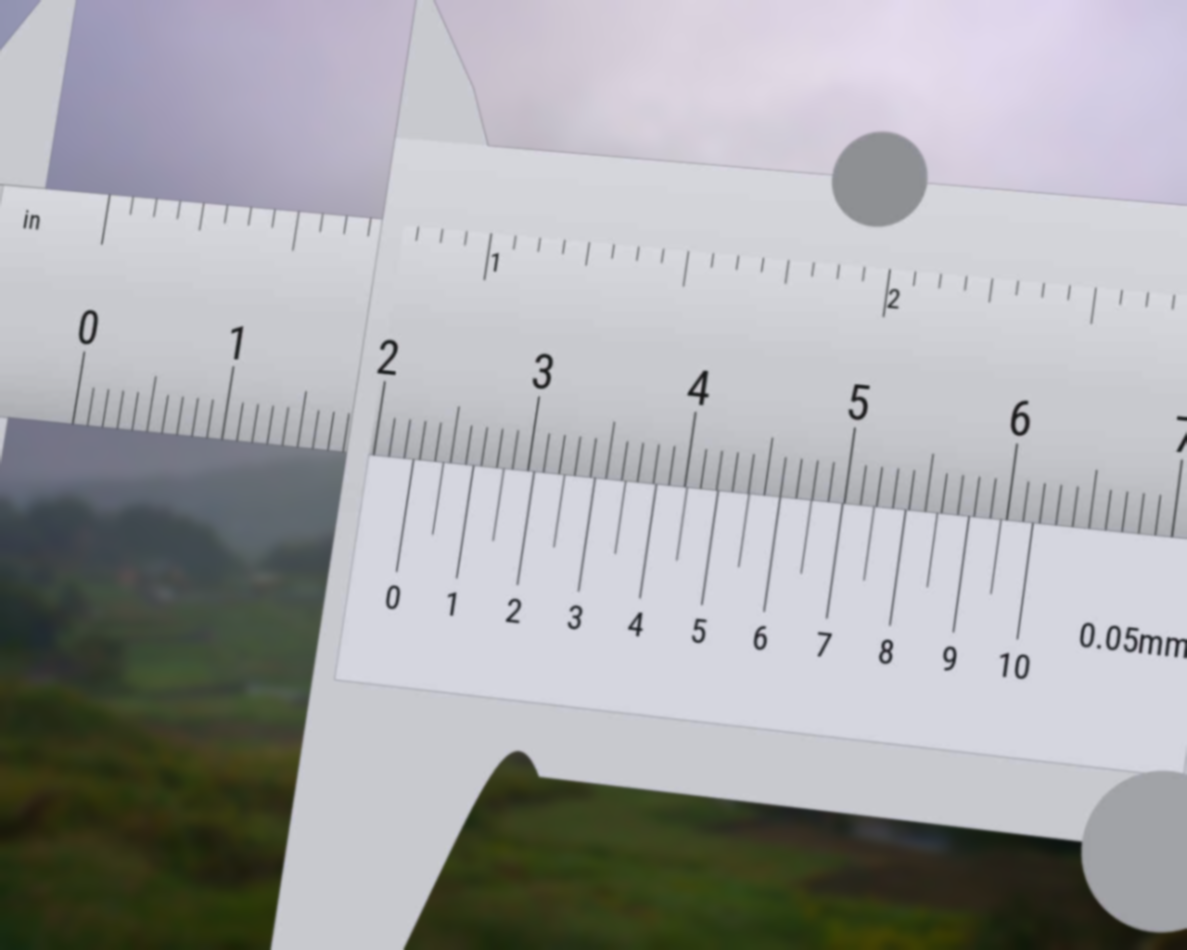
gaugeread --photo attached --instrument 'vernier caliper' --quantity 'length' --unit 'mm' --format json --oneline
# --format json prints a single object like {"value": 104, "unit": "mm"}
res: {"value": 22.6, "unit": "mm"}
